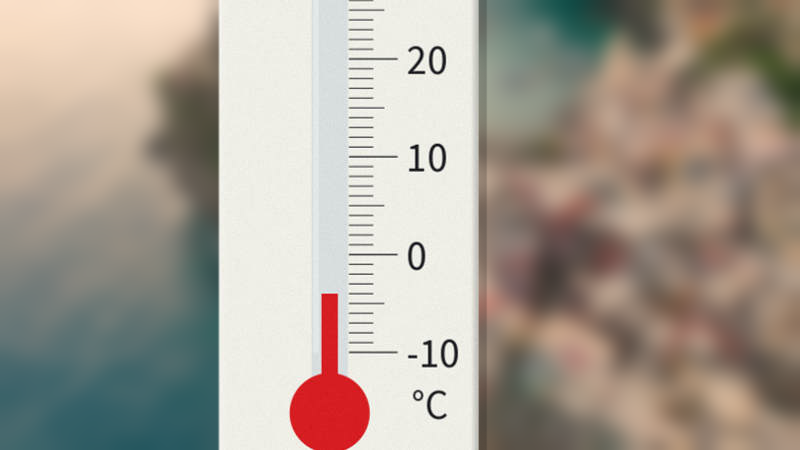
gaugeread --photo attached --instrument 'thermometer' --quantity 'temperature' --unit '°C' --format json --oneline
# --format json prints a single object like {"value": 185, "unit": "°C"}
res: {"value": -4, "unit": "°C"}
